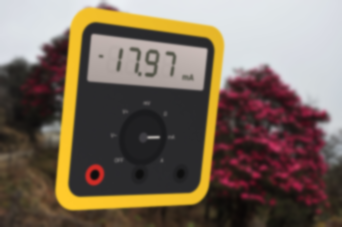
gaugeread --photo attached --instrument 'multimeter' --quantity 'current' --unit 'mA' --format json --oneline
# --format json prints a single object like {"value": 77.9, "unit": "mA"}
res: {"value": -17.97, "unit": "mA"}
